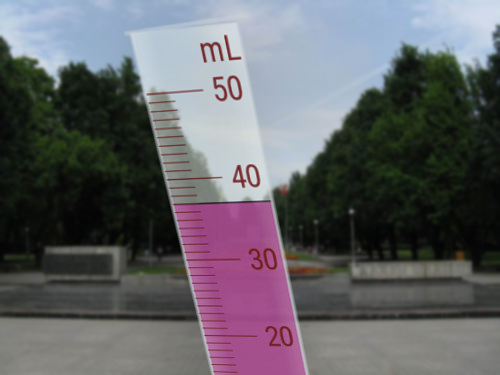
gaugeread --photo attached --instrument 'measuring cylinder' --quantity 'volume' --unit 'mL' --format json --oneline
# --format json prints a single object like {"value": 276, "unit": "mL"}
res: {"value": 37, "unit": "mL"}
